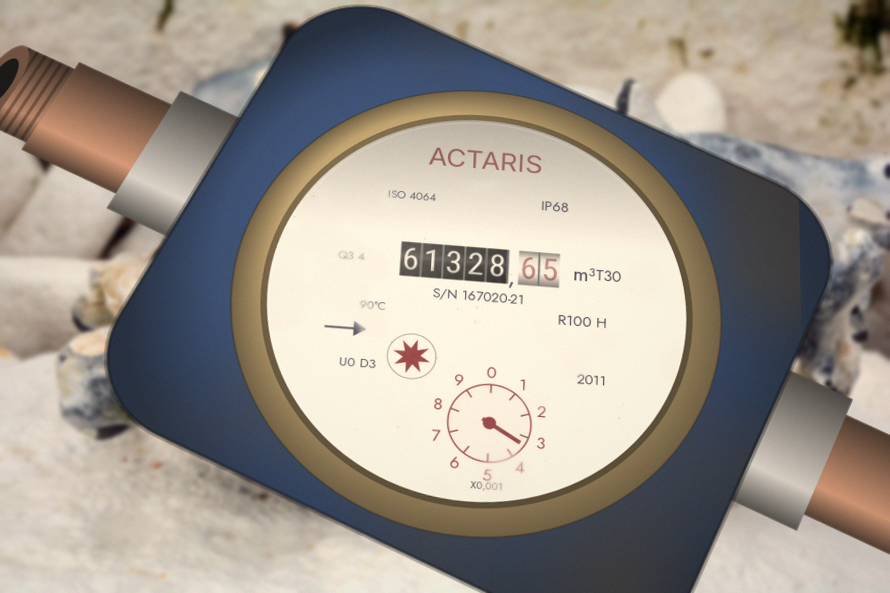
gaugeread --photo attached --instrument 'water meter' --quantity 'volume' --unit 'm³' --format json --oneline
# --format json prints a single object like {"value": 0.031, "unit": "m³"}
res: {"value": 61328.653, "unit": "m³"}
